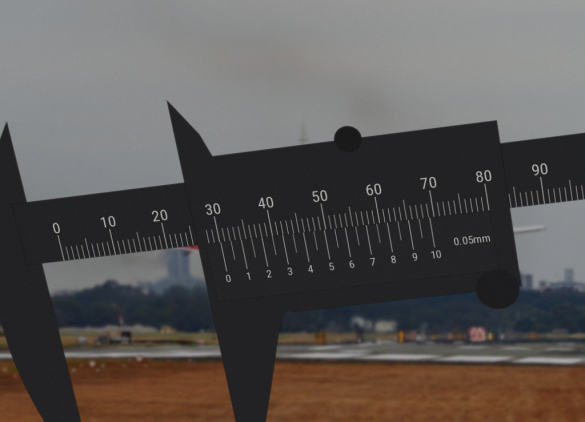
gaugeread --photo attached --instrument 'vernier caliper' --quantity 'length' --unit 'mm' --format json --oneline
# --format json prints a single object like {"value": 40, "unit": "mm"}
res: {"value": 30.2, "unit": "mm"}
